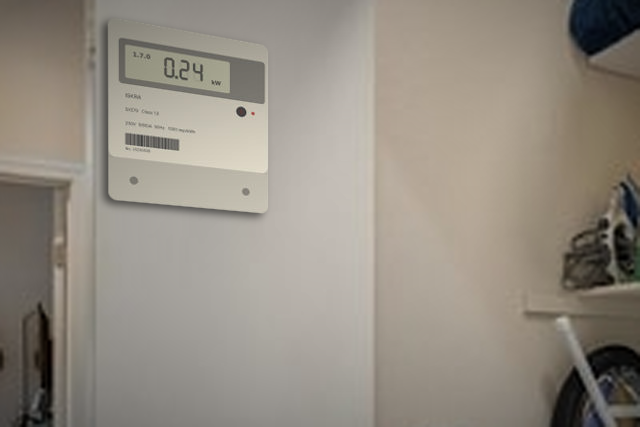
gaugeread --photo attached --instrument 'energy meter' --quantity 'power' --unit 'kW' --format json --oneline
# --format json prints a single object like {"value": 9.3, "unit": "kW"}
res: {"value": 0.24, "unit": "kW"}
